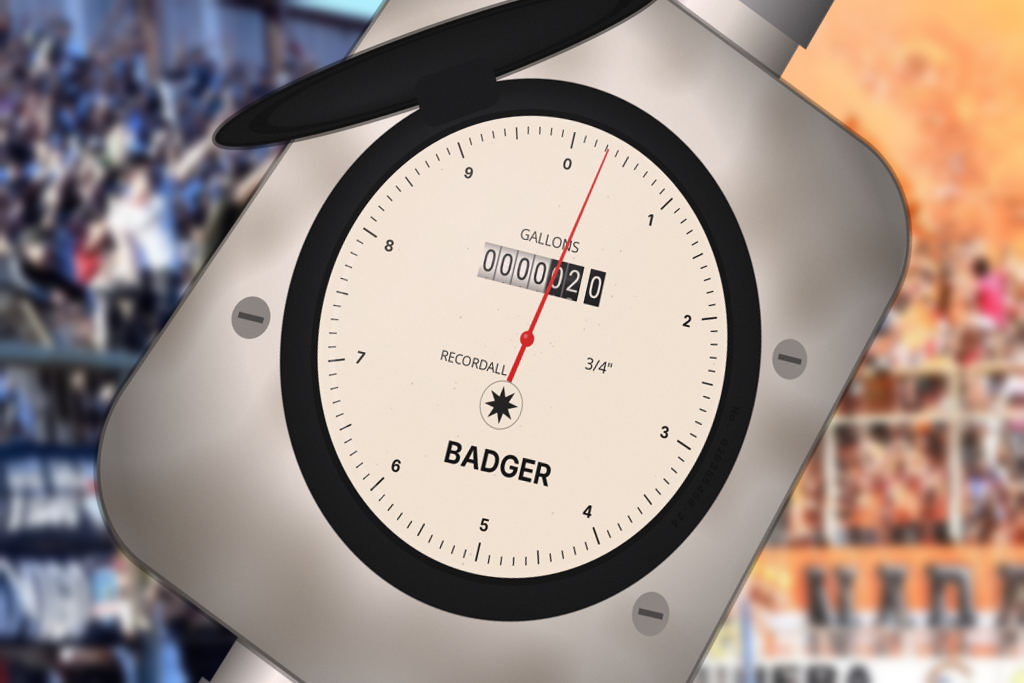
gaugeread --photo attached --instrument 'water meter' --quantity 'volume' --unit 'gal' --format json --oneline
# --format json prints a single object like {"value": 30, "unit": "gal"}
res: {"value": 20.3, "unit": "gal"}
